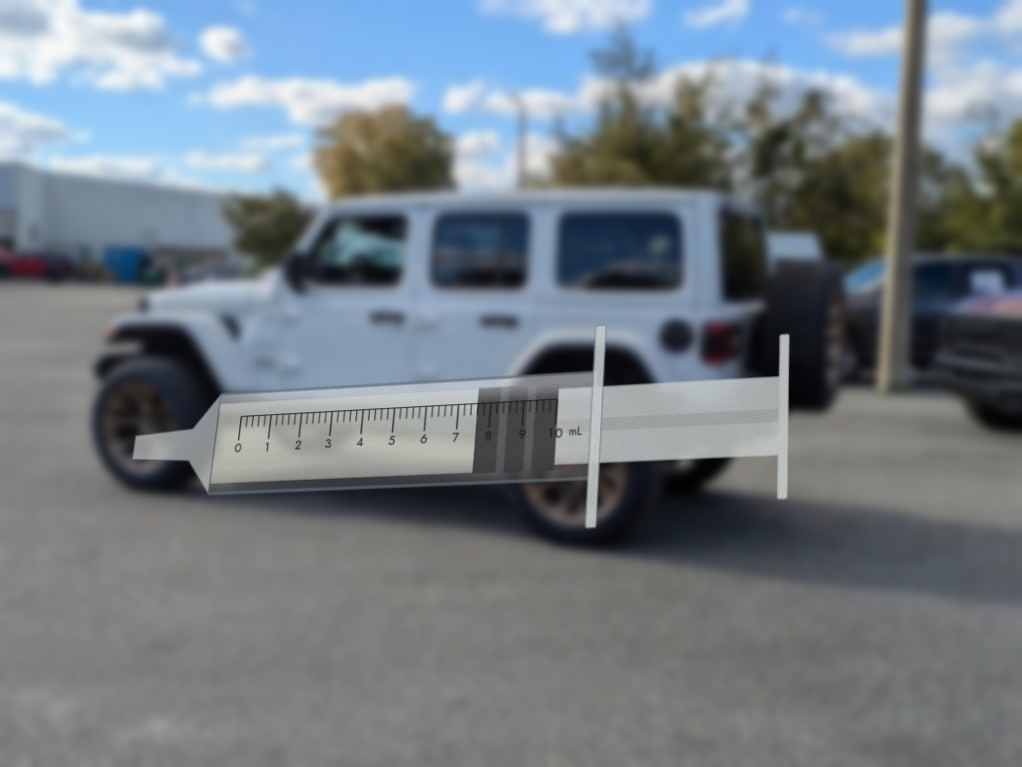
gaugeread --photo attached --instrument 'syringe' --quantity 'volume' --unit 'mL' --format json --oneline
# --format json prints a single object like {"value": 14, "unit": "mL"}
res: {"value": 7.6, "unit": "mL"}
